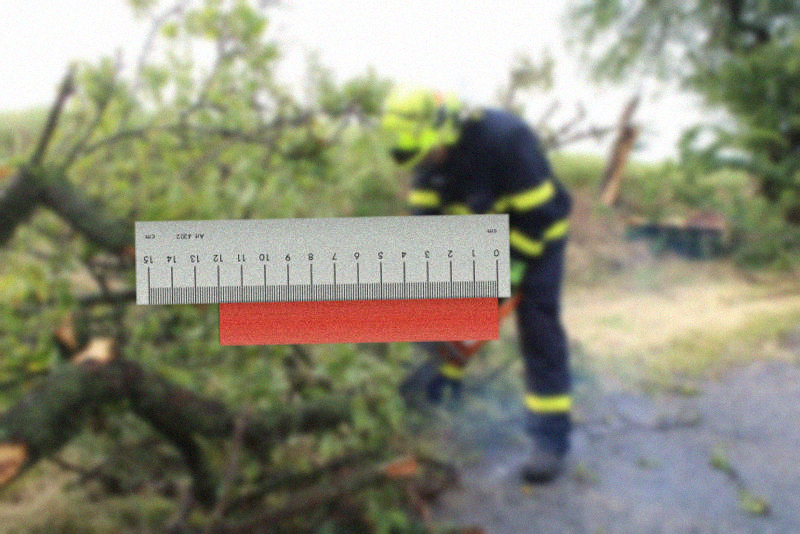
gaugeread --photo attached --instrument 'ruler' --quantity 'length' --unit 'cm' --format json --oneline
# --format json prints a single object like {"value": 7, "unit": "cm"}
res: {"value": 12, "unit": "cm"}
